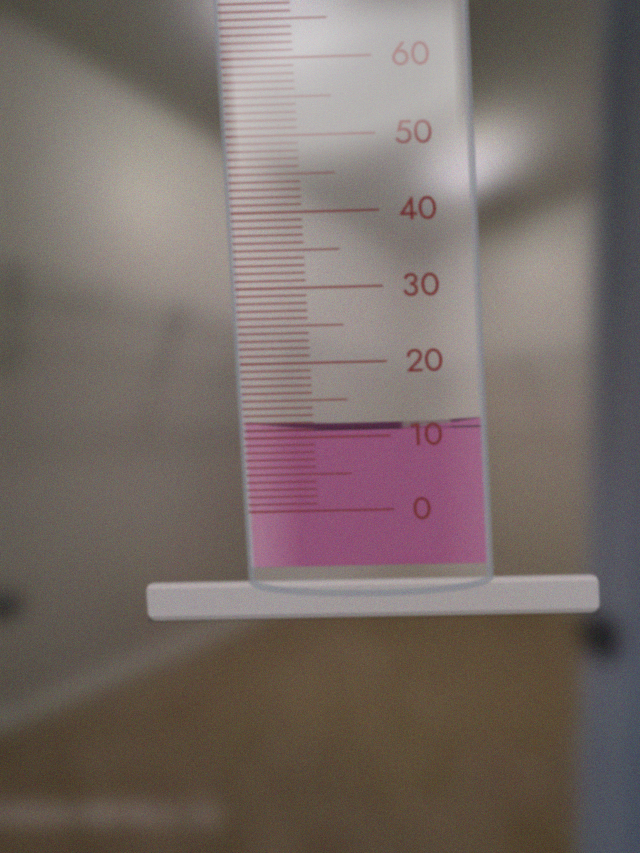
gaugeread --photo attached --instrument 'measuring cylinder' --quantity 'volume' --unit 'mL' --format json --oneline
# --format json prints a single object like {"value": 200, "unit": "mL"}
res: {"value": 11, "unit": "mL"}
